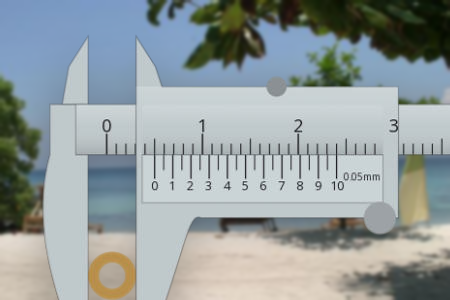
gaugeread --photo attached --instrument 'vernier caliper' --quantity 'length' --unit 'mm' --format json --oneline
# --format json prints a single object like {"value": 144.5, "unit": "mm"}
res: {"value": 5.0, "unit": "mm"}
